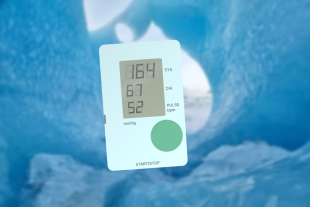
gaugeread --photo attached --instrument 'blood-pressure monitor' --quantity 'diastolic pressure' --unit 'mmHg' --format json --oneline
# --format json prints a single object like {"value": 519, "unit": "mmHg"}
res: {"value": 67, "unit": "mmHg"}
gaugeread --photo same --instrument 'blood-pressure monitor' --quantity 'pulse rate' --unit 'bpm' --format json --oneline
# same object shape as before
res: {"value": 52, "unit": "bpm"}
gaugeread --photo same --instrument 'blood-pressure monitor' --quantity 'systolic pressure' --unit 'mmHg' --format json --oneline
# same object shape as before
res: {"value": 164, "unit": "mmHg"}
